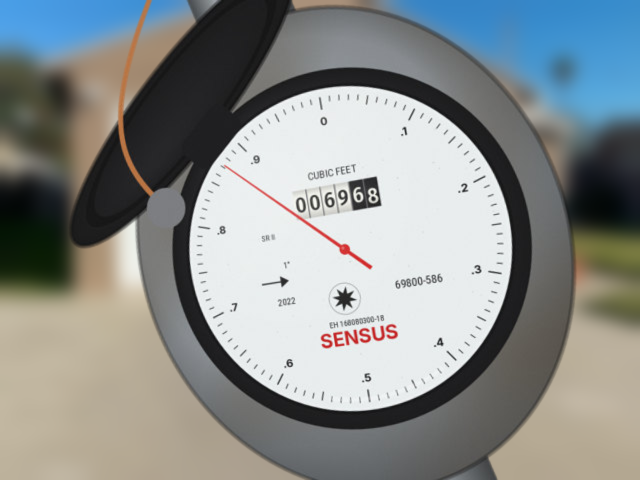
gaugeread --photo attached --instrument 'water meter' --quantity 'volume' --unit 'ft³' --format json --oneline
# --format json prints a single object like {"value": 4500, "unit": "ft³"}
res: {"value": 6967.87, "unit": "ft³"}
